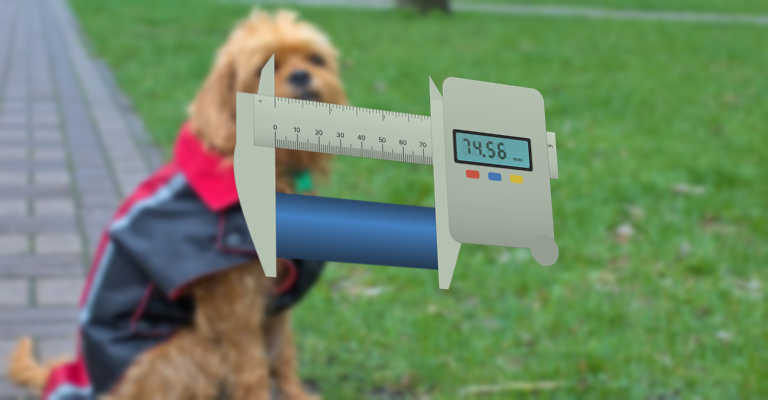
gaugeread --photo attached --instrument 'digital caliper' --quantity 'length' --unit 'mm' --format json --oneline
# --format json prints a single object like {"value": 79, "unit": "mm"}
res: {"value": 74.56, "unit": "mm"}
